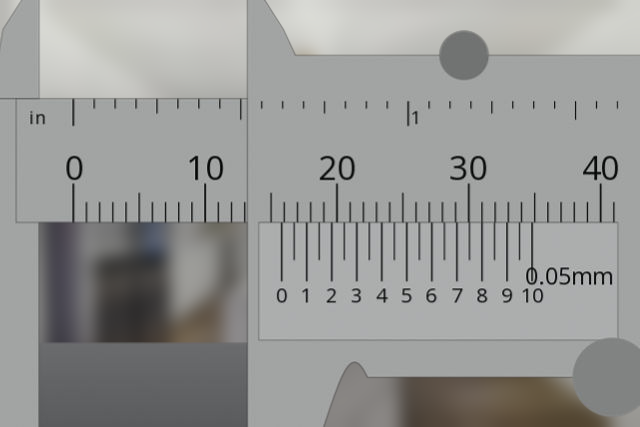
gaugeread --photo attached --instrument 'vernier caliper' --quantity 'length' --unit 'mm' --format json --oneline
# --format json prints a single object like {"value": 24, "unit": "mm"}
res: {"value": 15.8, "unit": "mm"}
